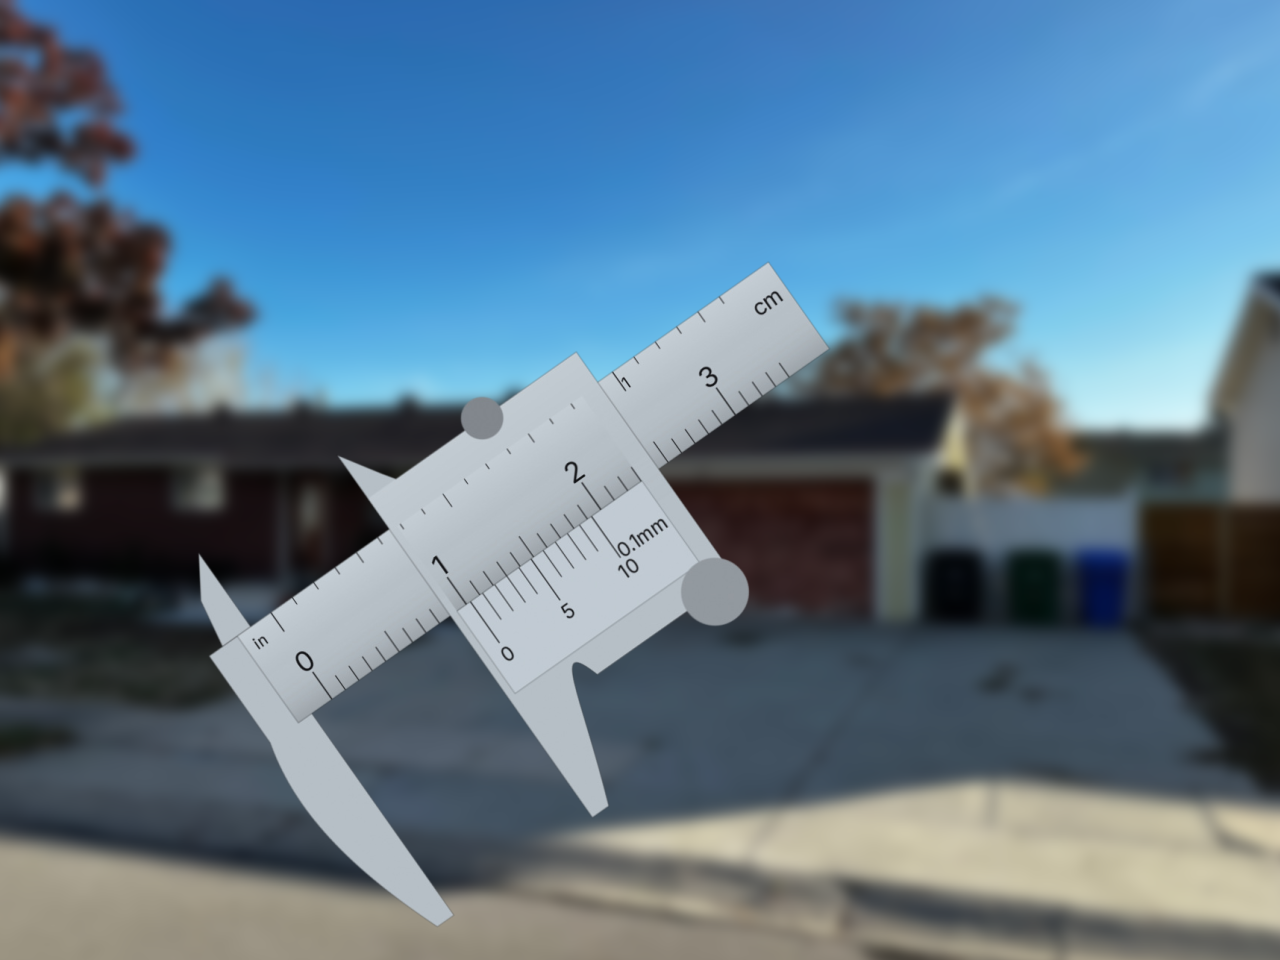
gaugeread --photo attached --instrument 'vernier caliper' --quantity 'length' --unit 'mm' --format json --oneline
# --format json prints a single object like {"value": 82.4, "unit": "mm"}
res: {"value": 10.3, "unit": "mm"}
